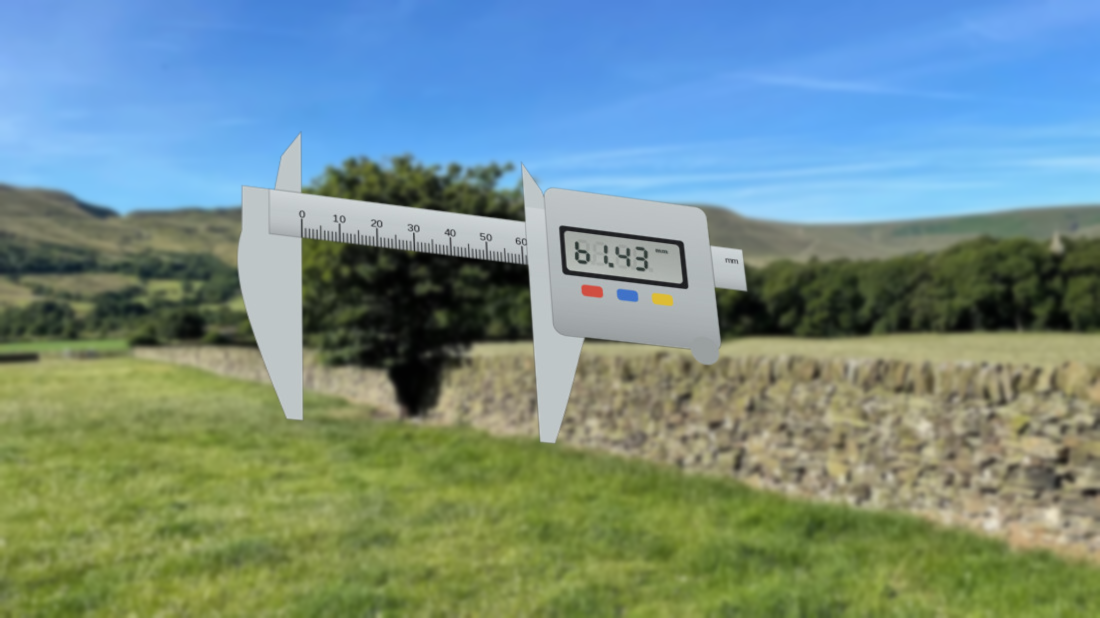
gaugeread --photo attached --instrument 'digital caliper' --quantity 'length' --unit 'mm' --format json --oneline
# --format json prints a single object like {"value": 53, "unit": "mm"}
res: {"value": 61.43, "unit": "mm"}
